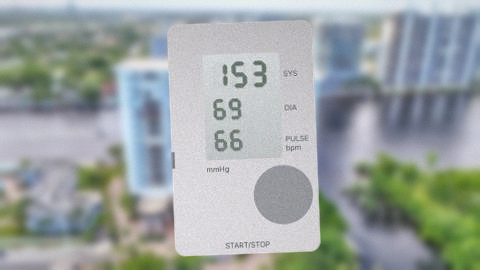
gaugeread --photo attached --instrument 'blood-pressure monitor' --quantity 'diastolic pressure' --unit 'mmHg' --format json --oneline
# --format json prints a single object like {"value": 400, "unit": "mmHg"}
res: {"value": 69, "unit": "mmHg"}
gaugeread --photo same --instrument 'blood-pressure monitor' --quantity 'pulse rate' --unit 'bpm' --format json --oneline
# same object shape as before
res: {"value": 66, "unit": "bpm"}
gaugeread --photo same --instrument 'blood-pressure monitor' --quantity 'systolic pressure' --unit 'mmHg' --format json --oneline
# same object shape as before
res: {"value": 153, "unit": "mmHg"}
